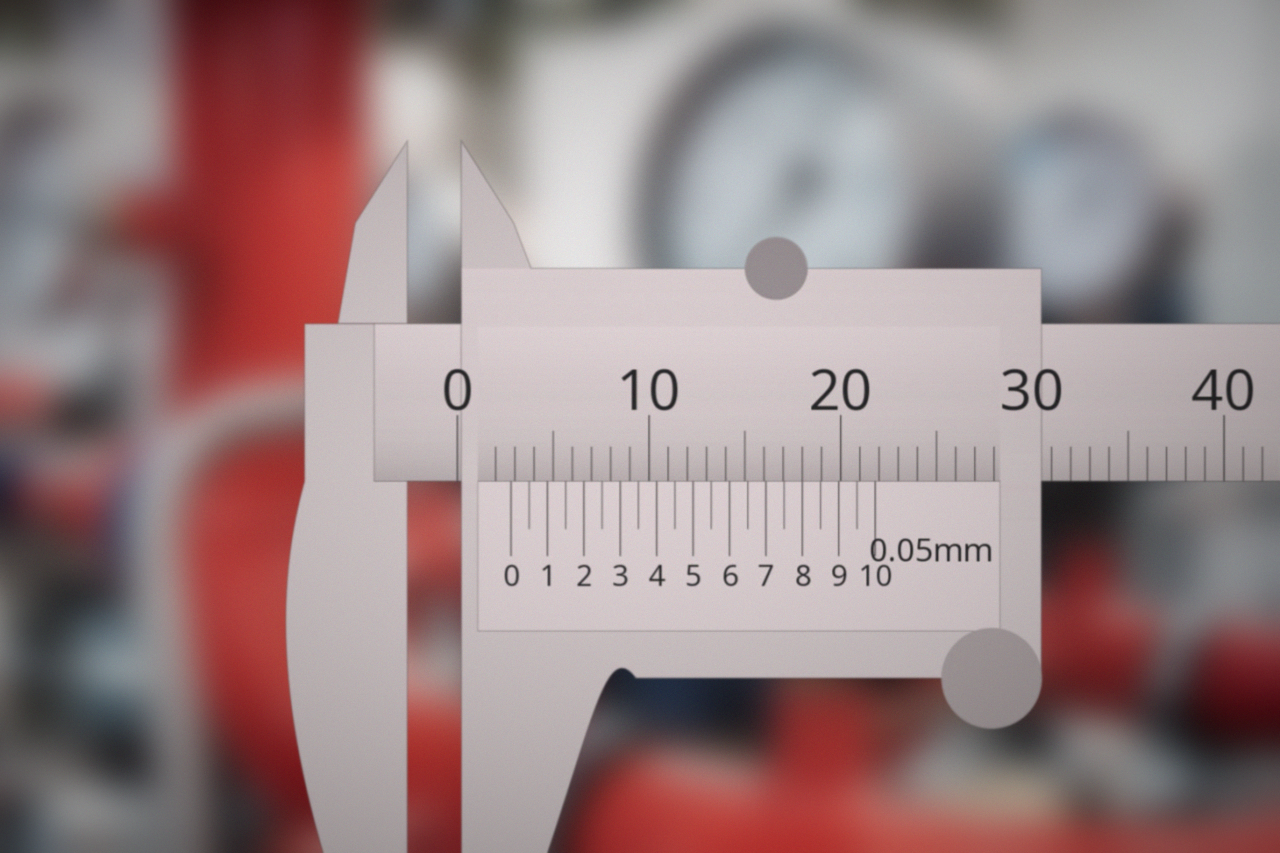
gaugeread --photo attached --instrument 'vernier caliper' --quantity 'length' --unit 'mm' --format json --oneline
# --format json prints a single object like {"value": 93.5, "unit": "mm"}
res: {"value": 2.8, "unit": "mm"}
